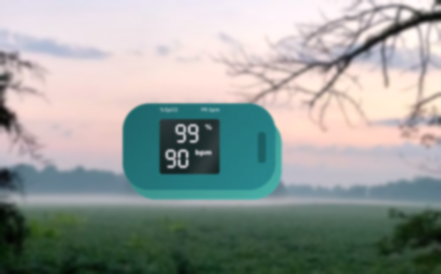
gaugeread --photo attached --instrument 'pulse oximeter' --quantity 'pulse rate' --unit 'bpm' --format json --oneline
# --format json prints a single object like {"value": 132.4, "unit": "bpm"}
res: {"value": 90, "unit": "bpm"}
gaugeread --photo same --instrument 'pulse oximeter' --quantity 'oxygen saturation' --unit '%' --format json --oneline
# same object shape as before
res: {"value": 99, "unit": "%"}
